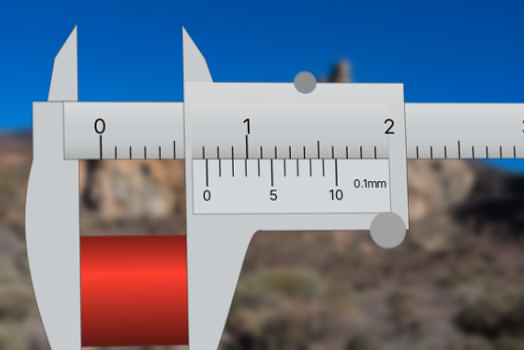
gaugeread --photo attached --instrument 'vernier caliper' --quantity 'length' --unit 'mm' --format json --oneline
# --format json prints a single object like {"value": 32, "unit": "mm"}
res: {"value": 7.2, "unit": "mm"}
